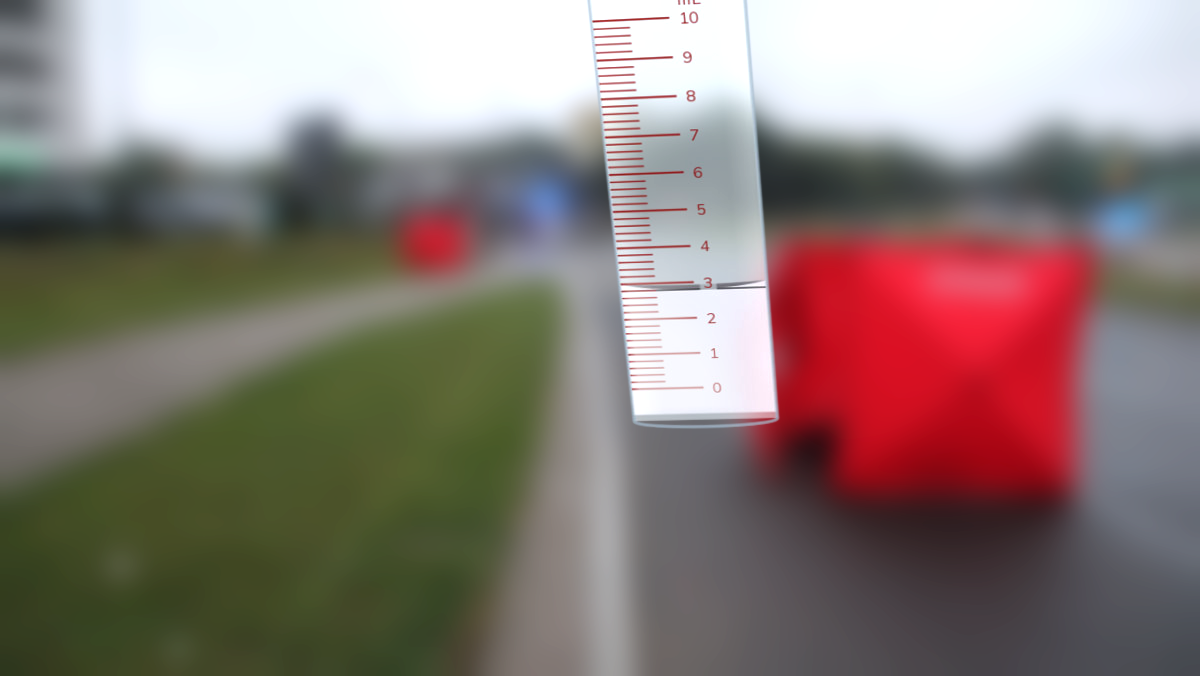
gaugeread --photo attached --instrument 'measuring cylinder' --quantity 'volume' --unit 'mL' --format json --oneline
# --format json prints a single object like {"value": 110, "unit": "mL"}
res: {"value": 2.8, "unit": "mL"}
